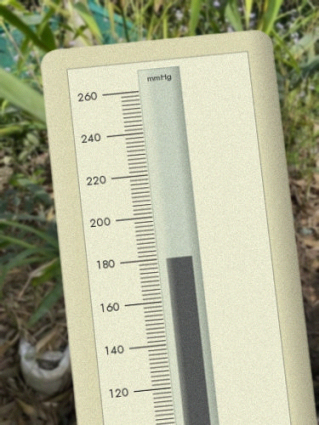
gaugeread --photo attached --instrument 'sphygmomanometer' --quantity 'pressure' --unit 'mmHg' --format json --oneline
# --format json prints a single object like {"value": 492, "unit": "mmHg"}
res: {"value": 180, "unit": "mmHg"}
